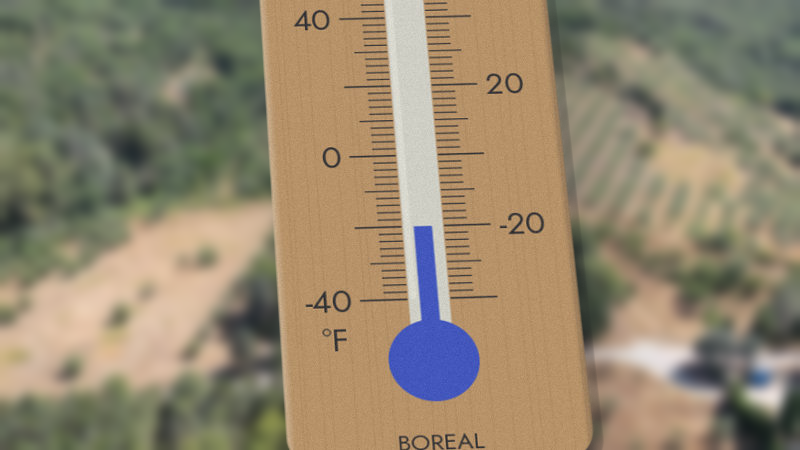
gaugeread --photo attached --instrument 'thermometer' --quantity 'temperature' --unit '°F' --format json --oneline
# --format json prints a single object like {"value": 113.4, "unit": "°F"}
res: {"value": -20, "unit": "°F"}
